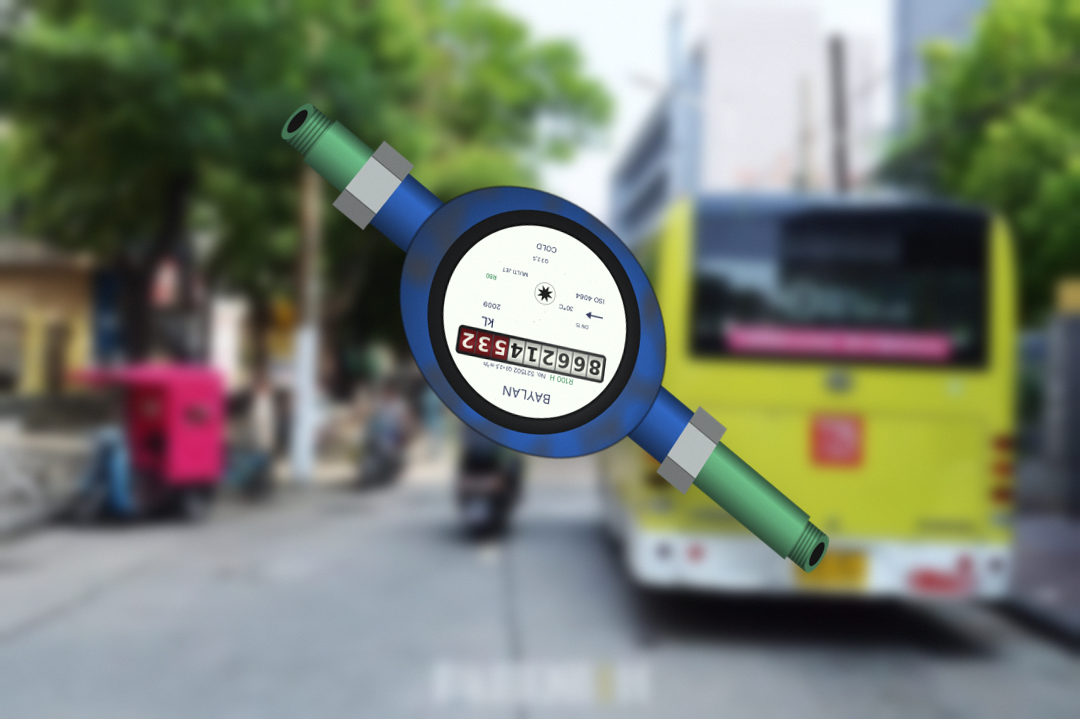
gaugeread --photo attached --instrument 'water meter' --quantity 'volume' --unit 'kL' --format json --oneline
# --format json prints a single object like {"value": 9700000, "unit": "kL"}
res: {"value": 866214.532, "unit": "kL"}
